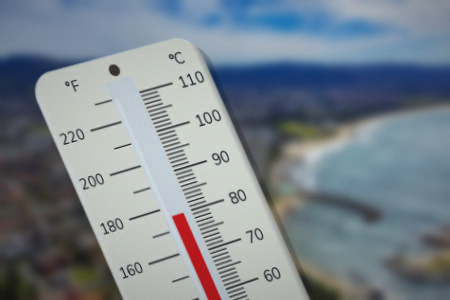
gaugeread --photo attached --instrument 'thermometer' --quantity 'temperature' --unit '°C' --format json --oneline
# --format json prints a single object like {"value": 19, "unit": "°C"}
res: {"value": 80, "unit": "°C"}
